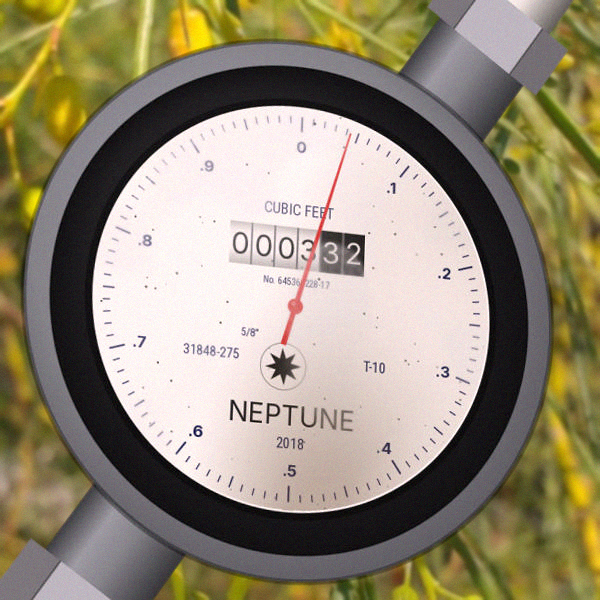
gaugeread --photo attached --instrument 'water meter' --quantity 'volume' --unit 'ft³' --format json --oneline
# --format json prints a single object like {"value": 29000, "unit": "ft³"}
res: {"value": 332.04, "unit": "ft³"}
